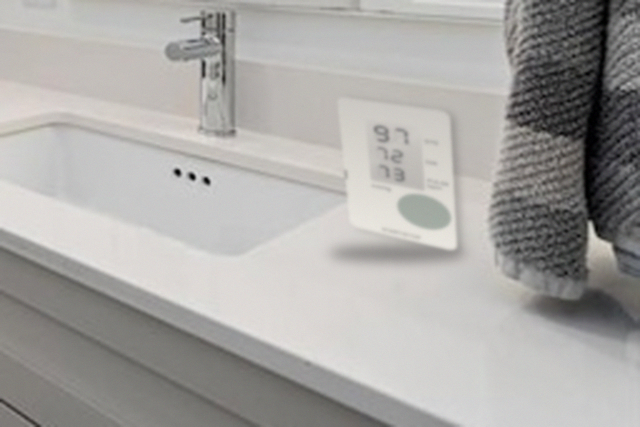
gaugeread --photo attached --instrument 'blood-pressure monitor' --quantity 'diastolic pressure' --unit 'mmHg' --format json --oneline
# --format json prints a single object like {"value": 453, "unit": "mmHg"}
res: {"value": 72, "unit": "mmHg"}
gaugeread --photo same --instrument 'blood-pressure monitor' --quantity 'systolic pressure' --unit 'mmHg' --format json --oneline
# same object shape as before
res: {"value": 97, "unit": "mmHg"}
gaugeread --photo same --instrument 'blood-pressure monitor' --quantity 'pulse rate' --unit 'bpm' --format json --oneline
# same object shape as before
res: {"value": 73, "unit": "bpm"}
